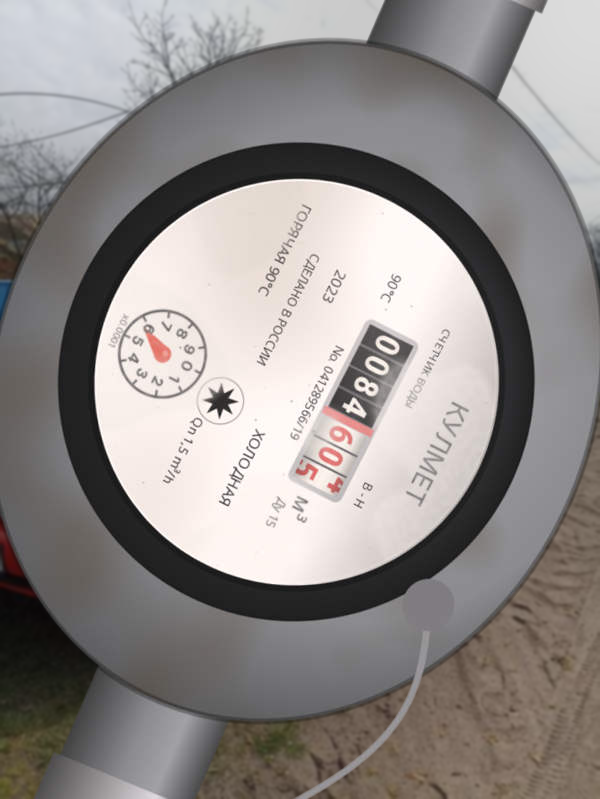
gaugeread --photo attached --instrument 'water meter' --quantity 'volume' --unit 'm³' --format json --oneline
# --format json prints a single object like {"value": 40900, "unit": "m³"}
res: {"value": 84.6045, "unit": "m³"}
